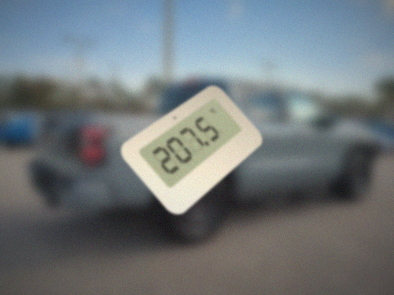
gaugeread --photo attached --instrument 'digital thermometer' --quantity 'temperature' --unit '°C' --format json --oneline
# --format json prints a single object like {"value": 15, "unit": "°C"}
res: {"value": 207.5, "unit": "°C"}
